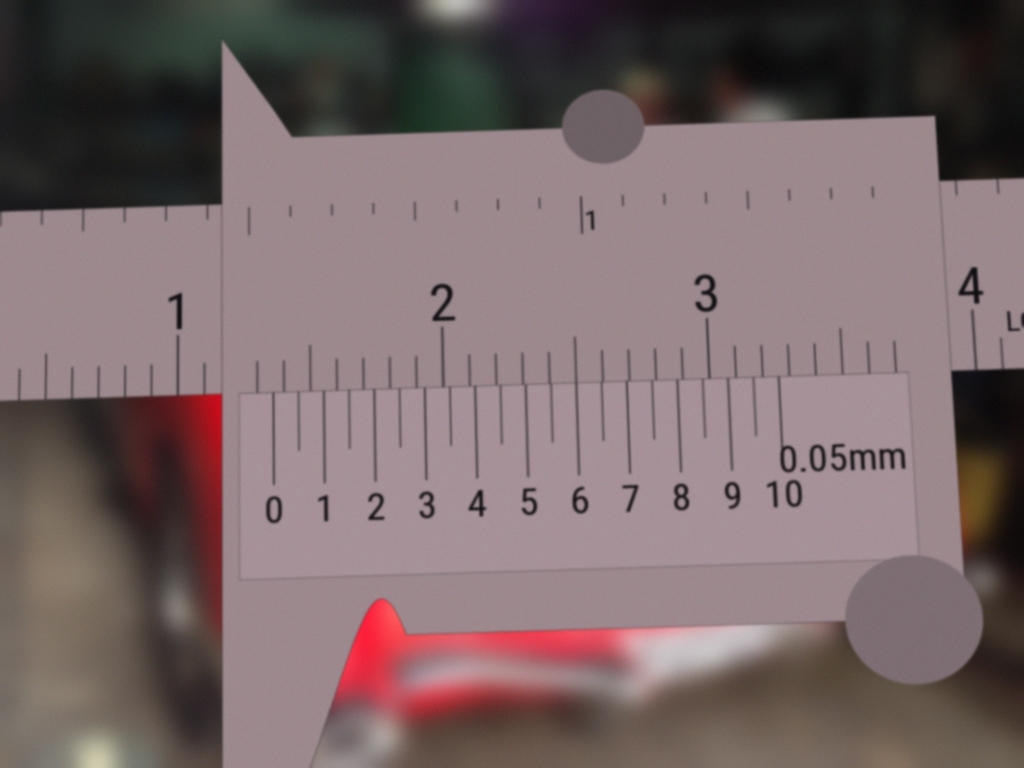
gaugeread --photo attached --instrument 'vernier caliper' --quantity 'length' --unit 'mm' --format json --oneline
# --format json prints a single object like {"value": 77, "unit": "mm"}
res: {"value": 13.6, "unit": "mm"}
